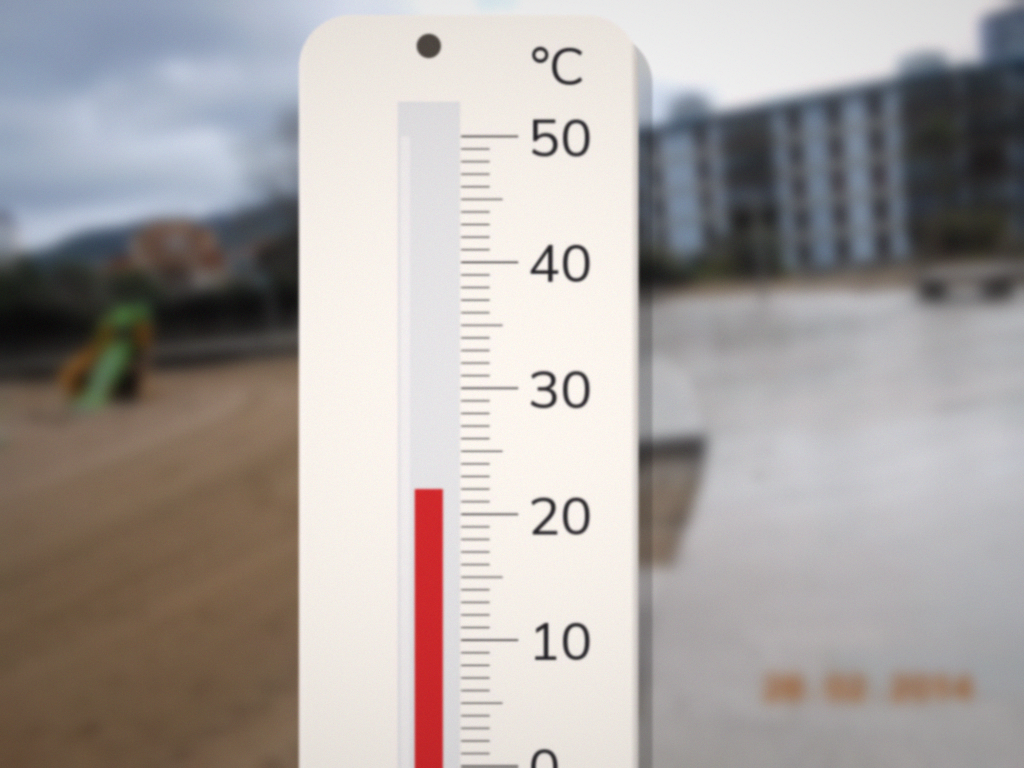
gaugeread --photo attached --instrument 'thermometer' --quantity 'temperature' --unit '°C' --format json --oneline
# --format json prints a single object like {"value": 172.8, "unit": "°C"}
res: {"value": 22, "unit": "°C"}
